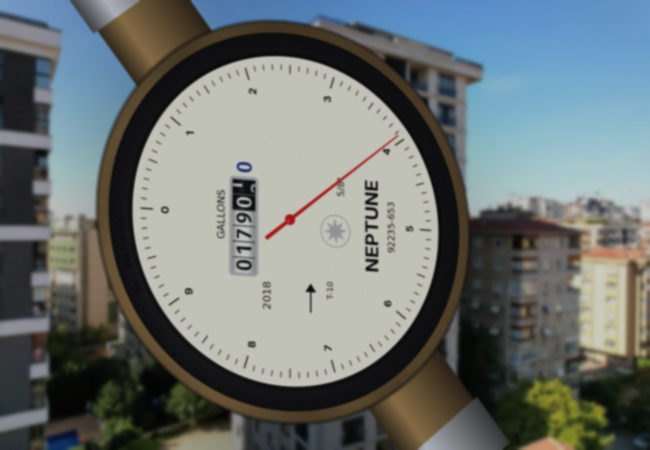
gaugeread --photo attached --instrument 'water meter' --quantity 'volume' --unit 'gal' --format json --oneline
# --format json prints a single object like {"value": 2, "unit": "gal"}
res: {"value": 179013.9, "unit": "gal"}
